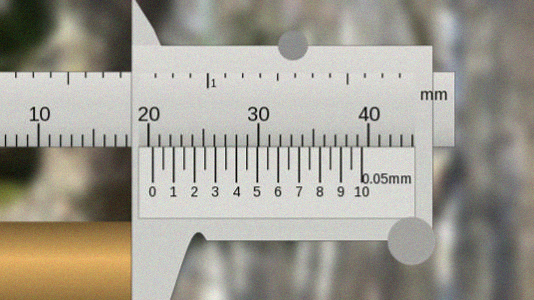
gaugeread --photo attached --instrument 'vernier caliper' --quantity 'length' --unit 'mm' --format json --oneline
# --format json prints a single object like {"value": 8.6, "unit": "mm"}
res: {"value": 20.4, "unit": "mm"}
